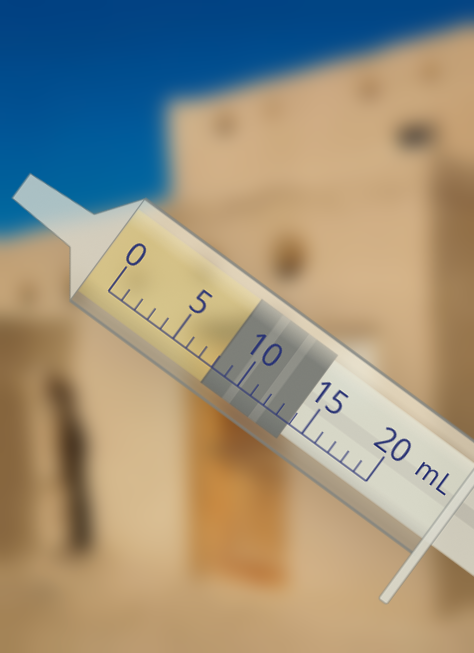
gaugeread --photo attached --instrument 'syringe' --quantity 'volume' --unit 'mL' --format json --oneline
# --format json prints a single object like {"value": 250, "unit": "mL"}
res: {"value": 8, "unit": "mL"}
